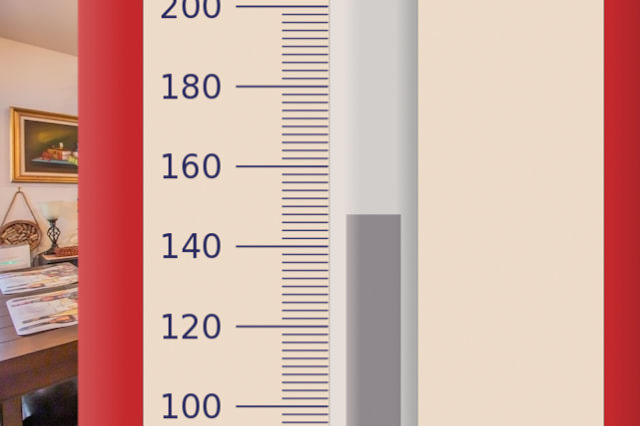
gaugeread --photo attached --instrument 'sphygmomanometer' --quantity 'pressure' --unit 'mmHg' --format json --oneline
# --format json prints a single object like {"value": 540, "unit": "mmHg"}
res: {"value": 148, "unit": "mmHg"}
